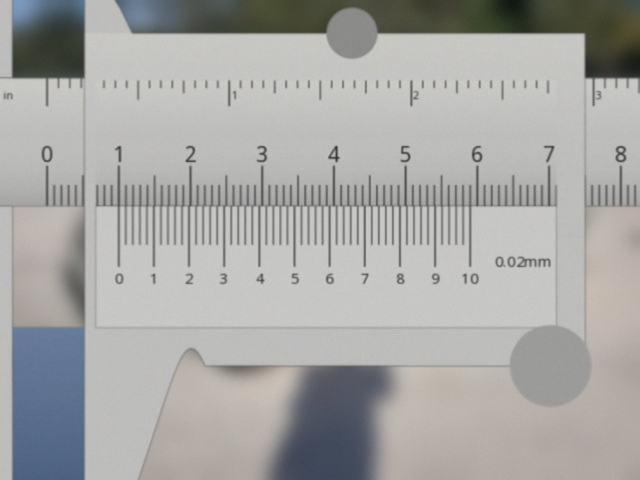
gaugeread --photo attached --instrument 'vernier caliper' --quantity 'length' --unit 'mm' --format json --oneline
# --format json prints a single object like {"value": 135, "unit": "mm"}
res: {"value": 10.0, "unit": "mm"}
